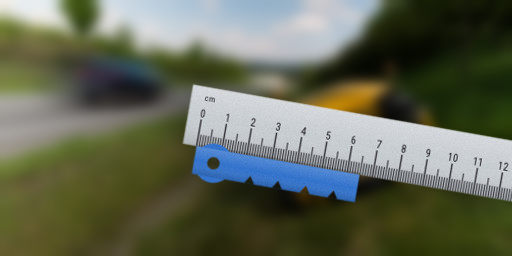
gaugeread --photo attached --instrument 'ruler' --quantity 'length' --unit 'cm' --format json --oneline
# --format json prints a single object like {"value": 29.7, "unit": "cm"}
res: {"value": 6.5, "unit": "cm"}
